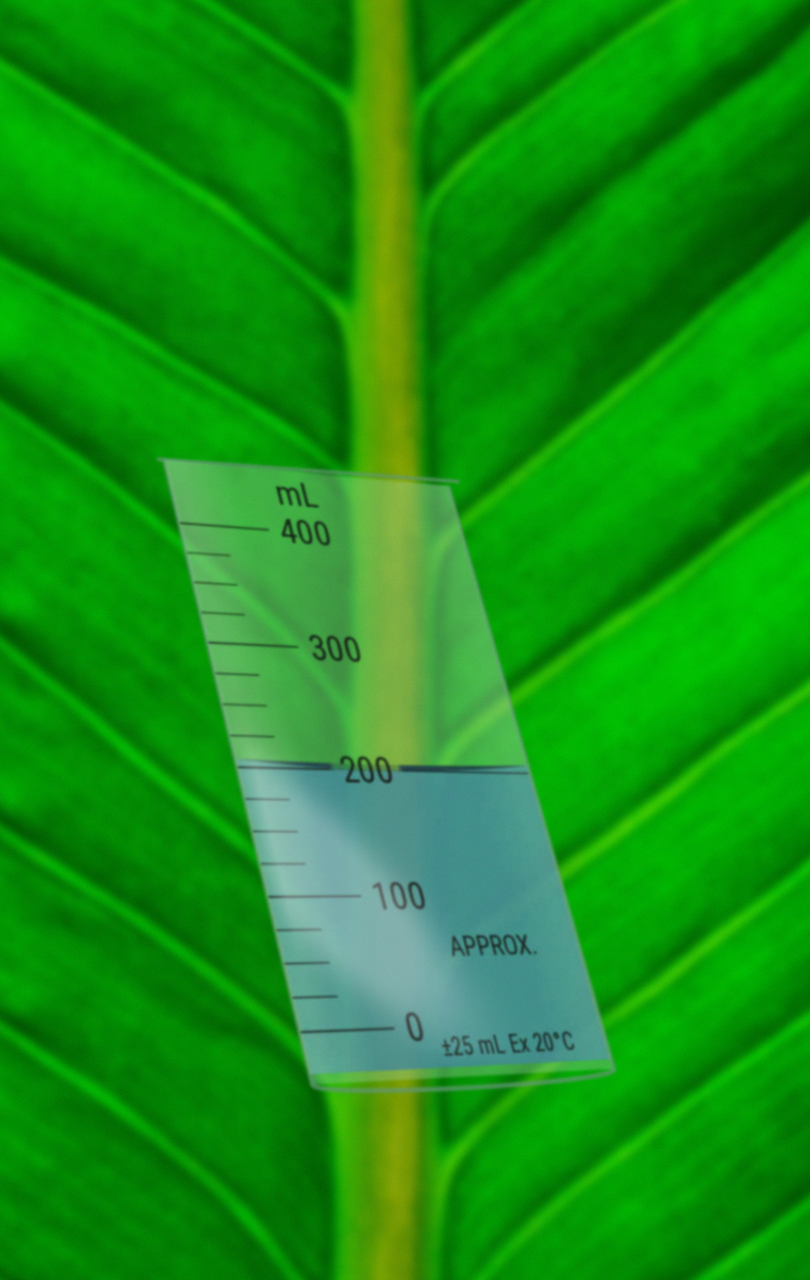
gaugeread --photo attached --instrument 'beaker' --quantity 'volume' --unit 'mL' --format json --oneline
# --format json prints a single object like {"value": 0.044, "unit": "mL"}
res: {"value": 200, "unit": "mL"}
